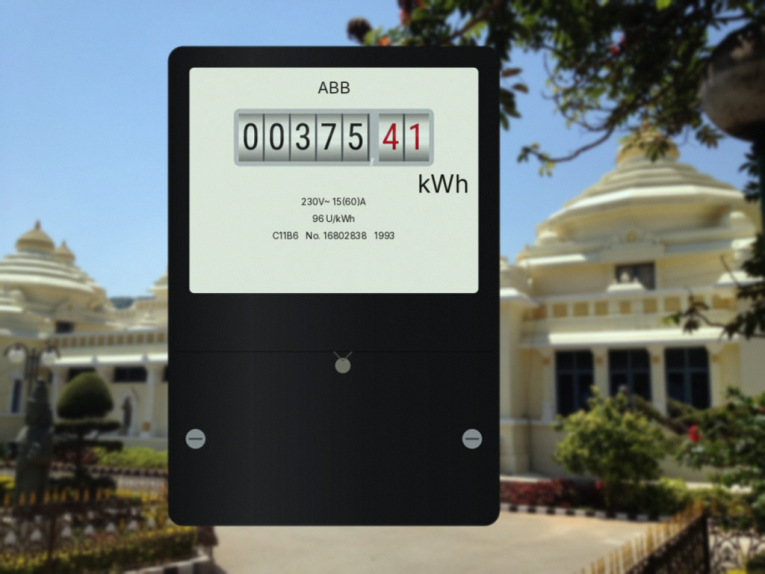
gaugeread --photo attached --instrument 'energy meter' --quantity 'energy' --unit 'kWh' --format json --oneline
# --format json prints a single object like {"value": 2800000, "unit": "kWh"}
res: {"value": 375.41, "unit": "kWh"}
